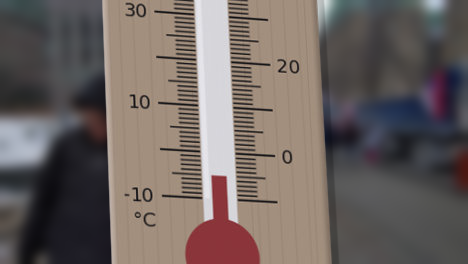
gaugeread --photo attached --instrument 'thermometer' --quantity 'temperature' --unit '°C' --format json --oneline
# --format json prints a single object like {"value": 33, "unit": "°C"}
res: {"value": -5, "unit": "°C"}
